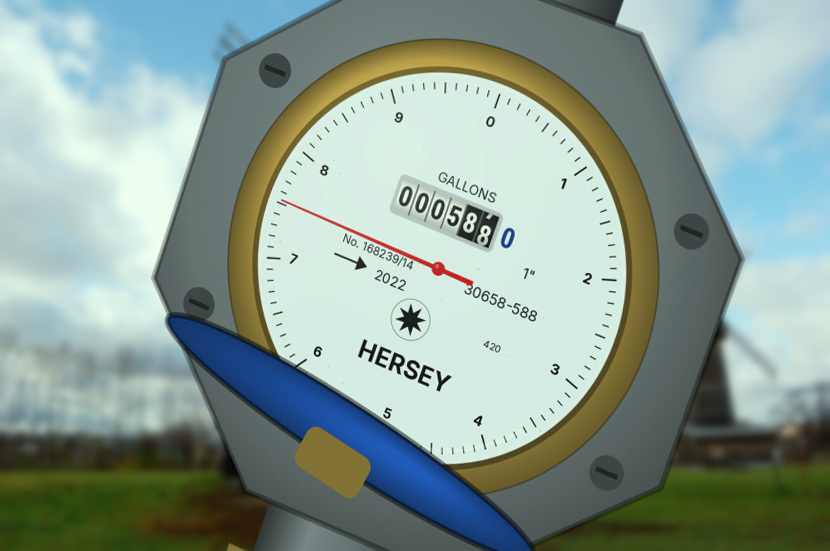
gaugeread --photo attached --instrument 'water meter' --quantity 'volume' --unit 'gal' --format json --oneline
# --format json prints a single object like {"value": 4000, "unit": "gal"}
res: {"value": 5877.5, "unit": "gal"}
